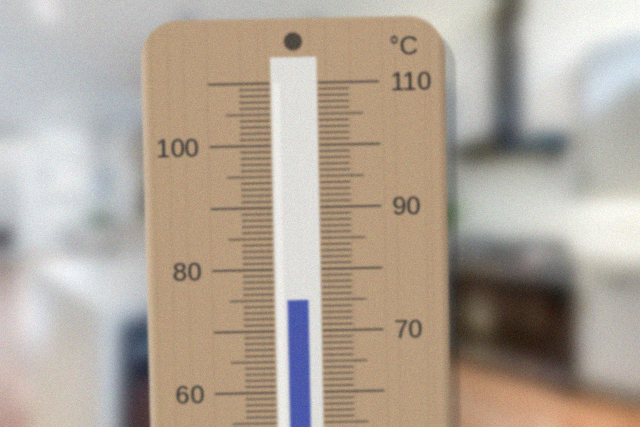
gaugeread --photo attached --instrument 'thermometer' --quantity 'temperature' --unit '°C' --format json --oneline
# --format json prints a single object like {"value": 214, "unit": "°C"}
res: {"value": 75, "unit": "°C"}
